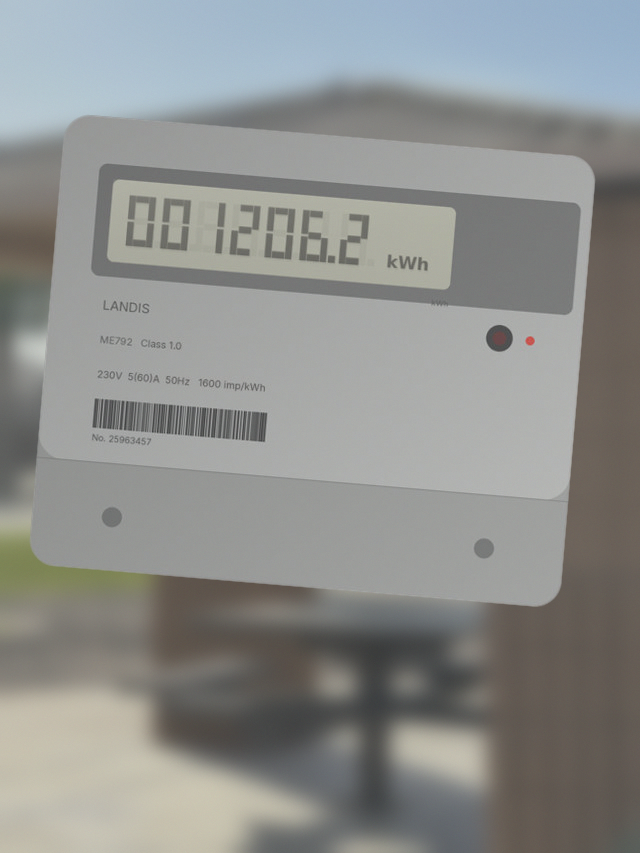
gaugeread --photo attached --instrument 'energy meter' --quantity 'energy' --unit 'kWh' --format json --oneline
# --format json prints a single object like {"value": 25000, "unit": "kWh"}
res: {"value": 1206.2, "unit": "kWh"}
